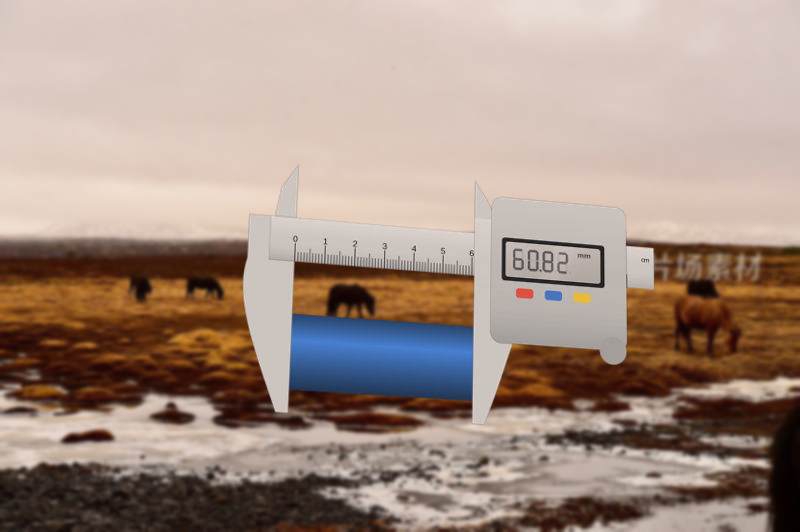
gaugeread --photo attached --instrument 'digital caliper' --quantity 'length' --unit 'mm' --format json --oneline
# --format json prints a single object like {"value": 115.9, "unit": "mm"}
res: {"value": 60.82, "unit": "mm"}
